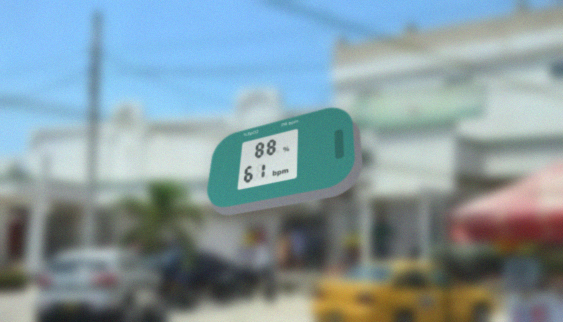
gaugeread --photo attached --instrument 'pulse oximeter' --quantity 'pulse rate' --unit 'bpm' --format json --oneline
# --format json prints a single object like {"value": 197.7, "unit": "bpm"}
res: {"value": 61, "unit": "bpm"}
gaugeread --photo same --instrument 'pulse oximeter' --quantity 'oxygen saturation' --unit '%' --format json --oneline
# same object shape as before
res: {"value": 88, "unit": "%"}
